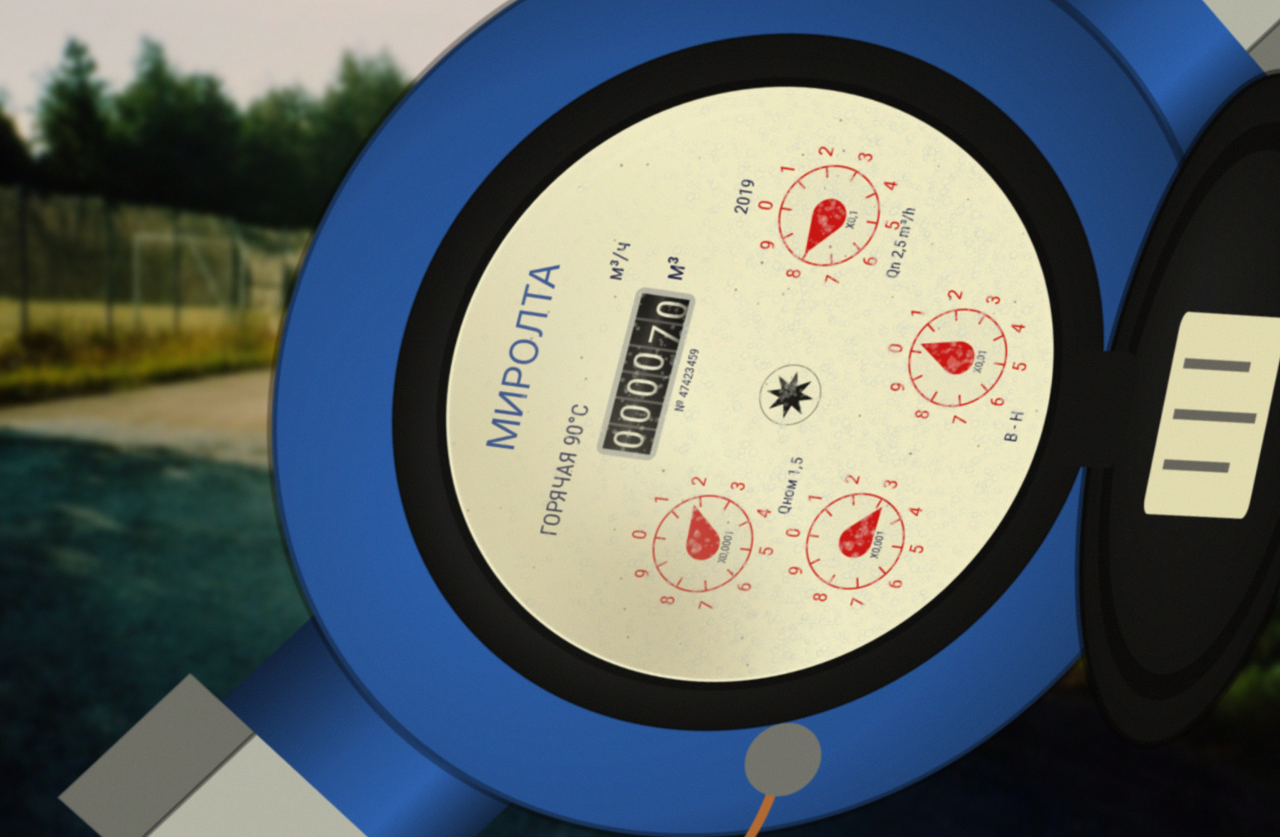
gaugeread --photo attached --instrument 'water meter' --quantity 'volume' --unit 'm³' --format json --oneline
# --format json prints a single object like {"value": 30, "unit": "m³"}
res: {"value": 69.8031, "unit": "m³"}
